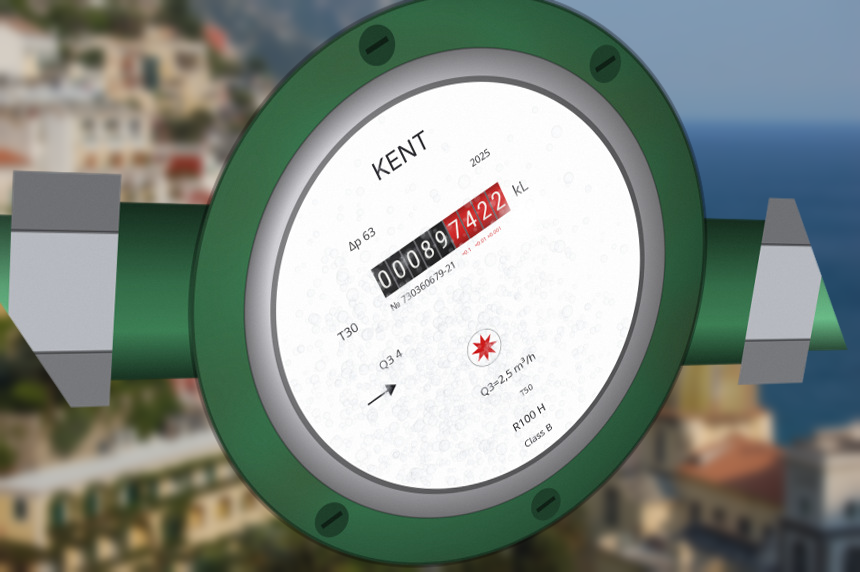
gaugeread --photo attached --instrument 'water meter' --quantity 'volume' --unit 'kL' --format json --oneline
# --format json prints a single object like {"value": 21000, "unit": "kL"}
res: {"value": 89.7422, "unit": "kL"}
